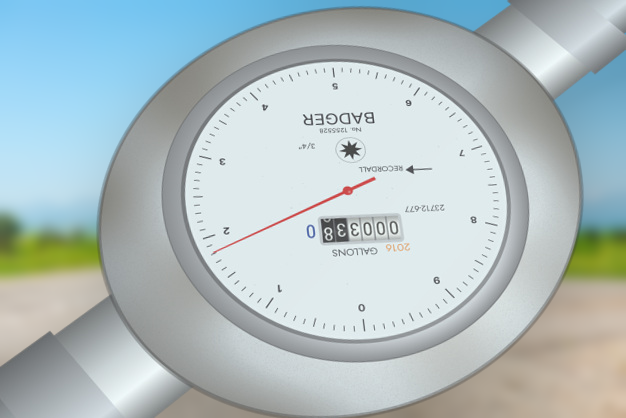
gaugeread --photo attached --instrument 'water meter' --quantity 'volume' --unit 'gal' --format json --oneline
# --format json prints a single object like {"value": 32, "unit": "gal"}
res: {"value": 3381.8, "unit": "gal"}
